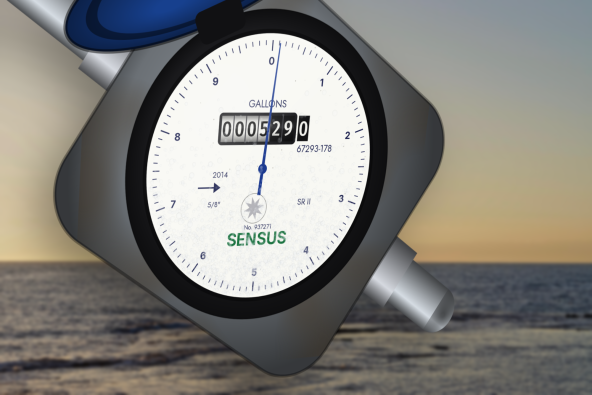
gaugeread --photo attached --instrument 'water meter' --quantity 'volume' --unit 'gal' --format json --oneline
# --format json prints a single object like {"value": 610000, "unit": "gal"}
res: {"value": 5290.1, "unit": "gal"}
